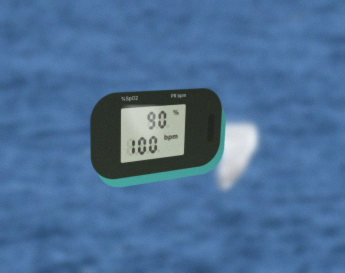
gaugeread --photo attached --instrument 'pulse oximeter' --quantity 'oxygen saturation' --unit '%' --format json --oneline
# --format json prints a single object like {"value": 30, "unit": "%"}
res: {"value": 90, "unit": "%"}
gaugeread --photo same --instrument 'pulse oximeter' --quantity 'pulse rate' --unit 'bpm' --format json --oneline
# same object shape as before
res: {"value": 100, "unit": "bpm"}
